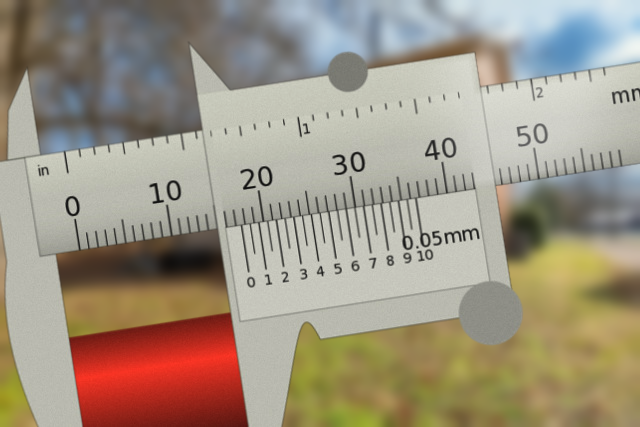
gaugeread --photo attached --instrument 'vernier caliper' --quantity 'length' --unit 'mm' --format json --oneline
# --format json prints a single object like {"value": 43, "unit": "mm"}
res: {"value": 17.6, "unit": "mm"}
